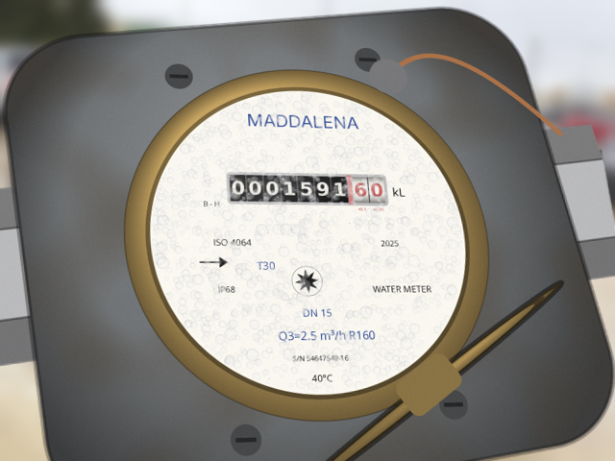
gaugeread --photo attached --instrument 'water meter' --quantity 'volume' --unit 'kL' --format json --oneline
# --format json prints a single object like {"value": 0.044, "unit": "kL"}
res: {"value": 1591.60, "unit": "kL"}
